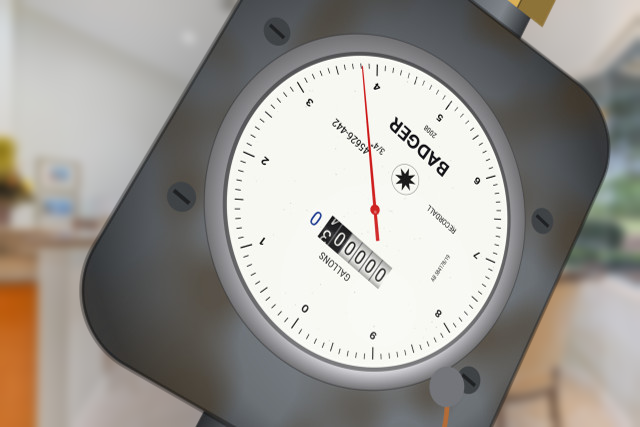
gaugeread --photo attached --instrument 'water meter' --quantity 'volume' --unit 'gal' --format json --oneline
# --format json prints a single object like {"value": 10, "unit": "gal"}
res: {"value": 33.8, "unit": "gal"}
